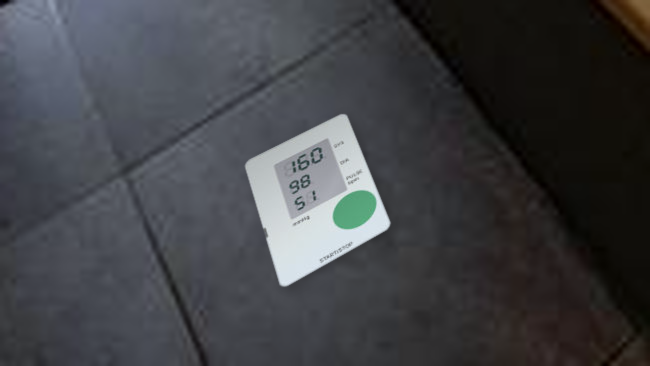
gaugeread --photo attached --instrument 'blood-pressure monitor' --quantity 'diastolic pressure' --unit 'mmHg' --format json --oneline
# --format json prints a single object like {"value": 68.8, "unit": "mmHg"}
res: {"value": 98, "unit": "mmHg"}
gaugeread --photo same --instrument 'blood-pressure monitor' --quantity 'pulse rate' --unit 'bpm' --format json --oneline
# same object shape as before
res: {"value": 51, "unit": "bpm"}
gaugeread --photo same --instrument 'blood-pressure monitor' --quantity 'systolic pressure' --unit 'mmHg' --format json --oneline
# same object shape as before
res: {"value": 160, "unit": "mmHg"}
